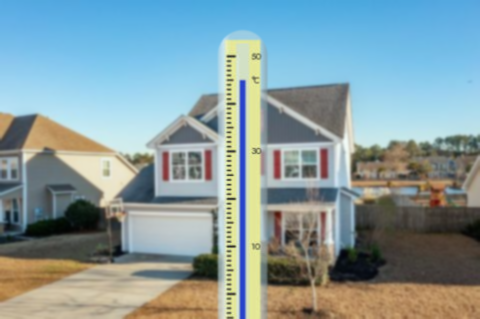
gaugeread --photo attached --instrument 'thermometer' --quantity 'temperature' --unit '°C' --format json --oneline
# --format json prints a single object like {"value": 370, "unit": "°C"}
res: {"value": 45, "unit": "°C"}
